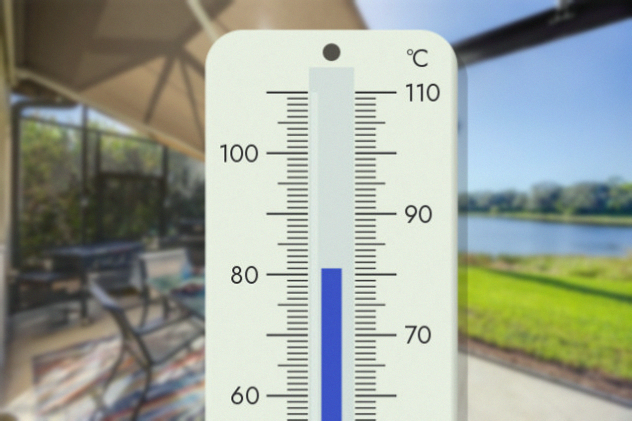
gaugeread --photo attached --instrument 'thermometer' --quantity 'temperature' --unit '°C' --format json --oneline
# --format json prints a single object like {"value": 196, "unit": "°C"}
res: {"value": 81, "unit": "°C"}
